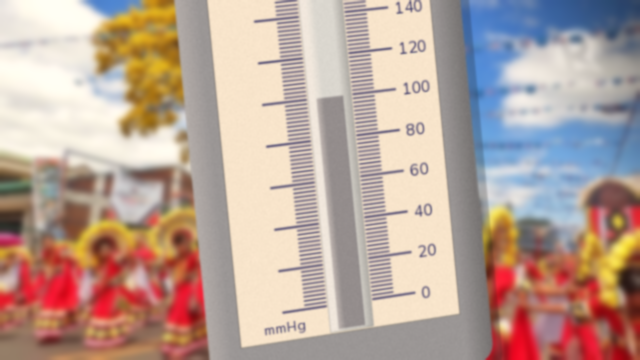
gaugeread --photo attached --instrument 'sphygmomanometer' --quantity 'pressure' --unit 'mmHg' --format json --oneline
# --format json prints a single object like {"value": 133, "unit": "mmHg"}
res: {"value": 100, "unit": "mmHg"}
